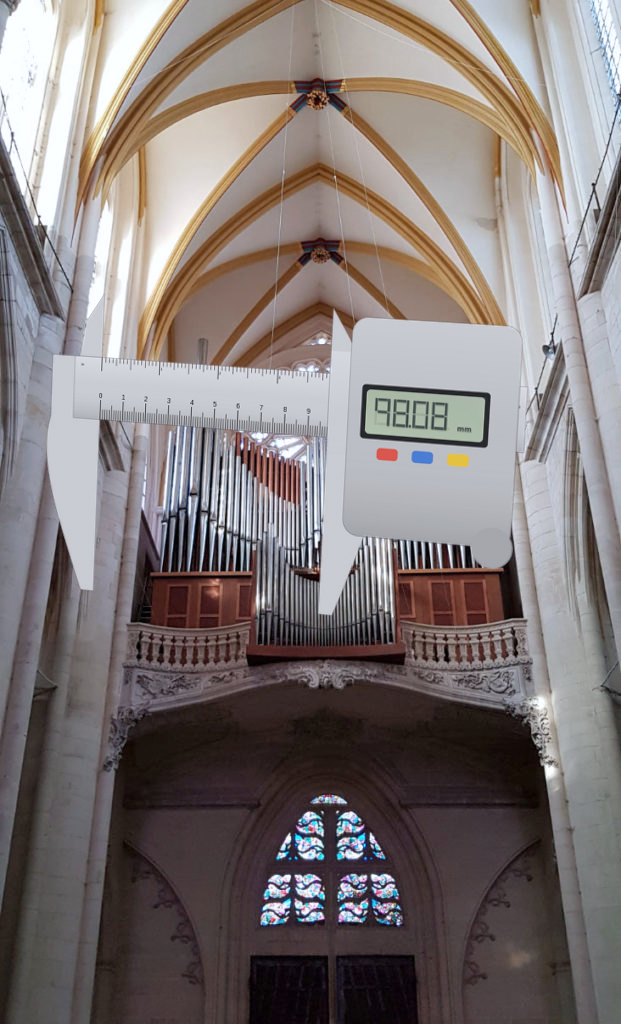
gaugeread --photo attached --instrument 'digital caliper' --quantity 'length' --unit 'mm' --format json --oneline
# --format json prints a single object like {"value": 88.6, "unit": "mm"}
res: {"value": 98.08, "unit": "mm"}
